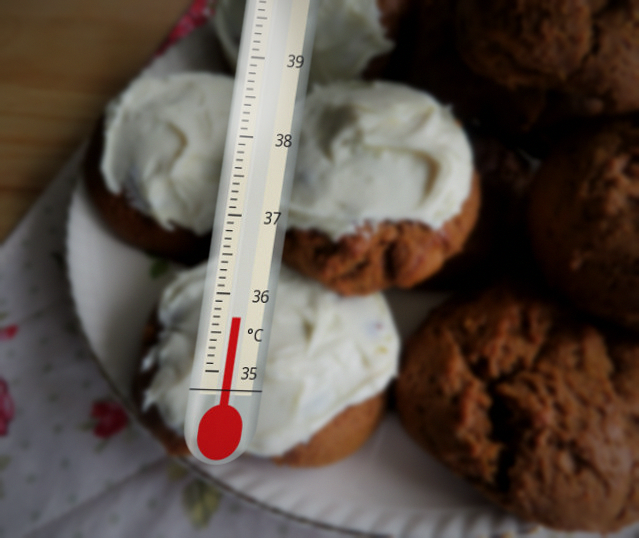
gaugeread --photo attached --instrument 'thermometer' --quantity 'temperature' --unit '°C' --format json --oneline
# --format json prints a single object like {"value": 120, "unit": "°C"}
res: {"value": 35.7, "unit": "°C"}
